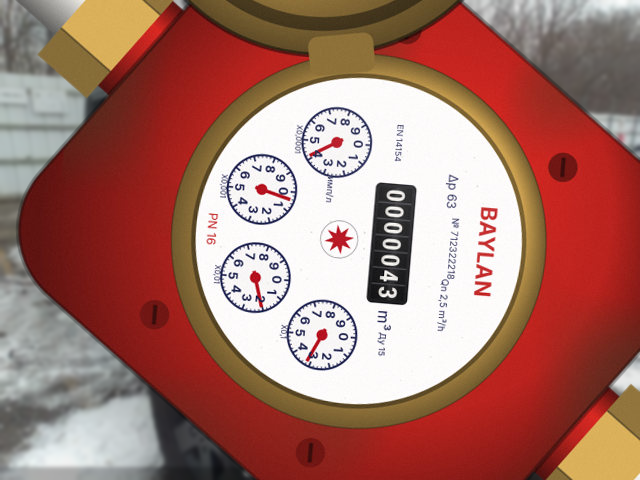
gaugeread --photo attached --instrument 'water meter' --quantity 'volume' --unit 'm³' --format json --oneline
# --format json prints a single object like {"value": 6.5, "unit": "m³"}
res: {"value": 43.3204, "unit": "m³"}
